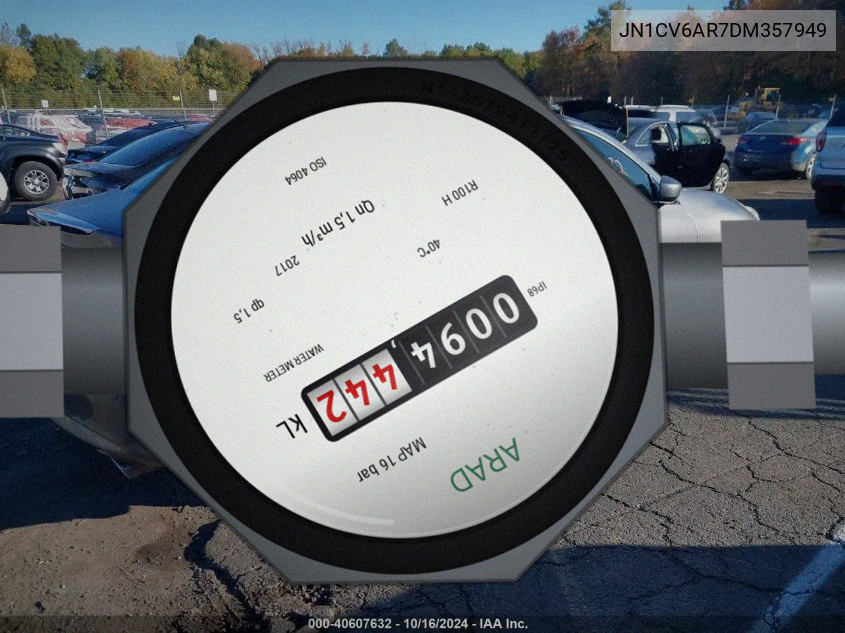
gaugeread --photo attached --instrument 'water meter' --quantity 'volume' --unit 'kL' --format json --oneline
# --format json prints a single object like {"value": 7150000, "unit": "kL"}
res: {"value": 94.442, "unit": "kL"}
